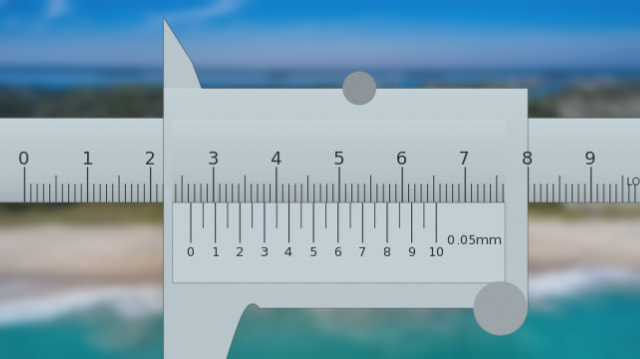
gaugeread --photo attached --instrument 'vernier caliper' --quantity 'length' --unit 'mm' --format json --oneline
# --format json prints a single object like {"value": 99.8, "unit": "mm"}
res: {"value": 26.4, "unit": "mm"}
